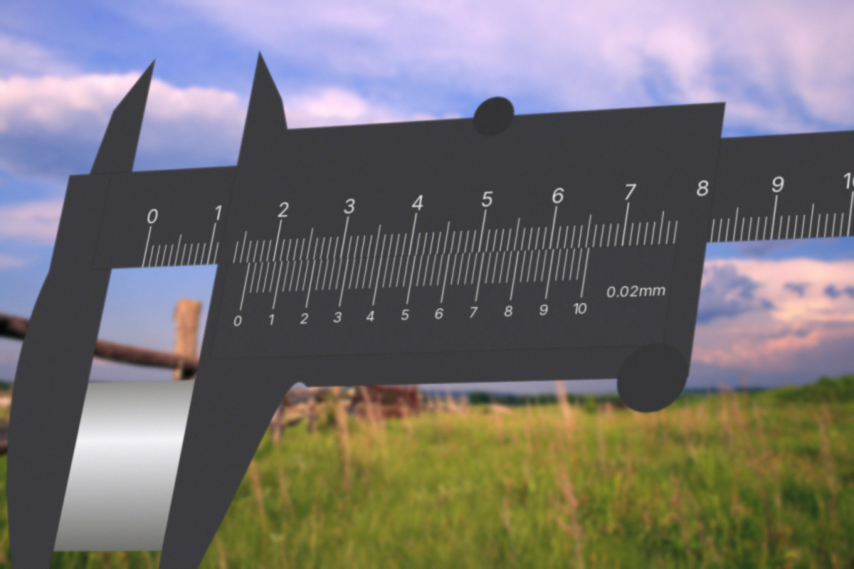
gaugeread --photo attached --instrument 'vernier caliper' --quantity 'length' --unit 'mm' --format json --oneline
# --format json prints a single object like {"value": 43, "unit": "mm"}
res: {"value": 16.4, "unit": "mm"}
